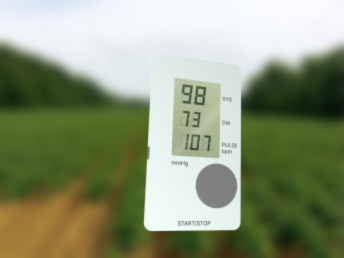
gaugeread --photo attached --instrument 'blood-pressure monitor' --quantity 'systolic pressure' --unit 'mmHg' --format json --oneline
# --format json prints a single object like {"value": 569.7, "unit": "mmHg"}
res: {"value": 98, "unit": "mmHg"}
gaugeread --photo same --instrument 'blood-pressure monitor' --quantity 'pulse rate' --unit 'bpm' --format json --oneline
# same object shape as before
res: {"value": 107, "unit": "bpm"}
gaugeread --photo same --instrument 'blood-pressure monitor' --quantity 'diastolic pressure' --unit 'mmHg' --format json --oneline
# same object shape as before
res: {"value": 73, "unit": "mmHg"}
